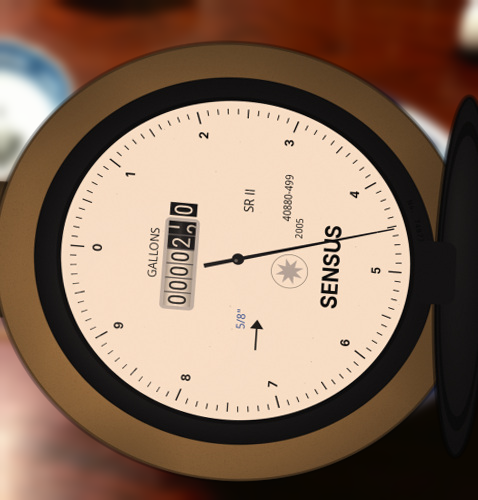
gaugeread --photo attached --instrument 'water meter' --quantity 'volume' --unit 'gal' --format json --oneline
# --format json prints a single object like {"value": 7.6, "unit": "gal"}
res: {"value": 214.5, "unit": "gal"}
